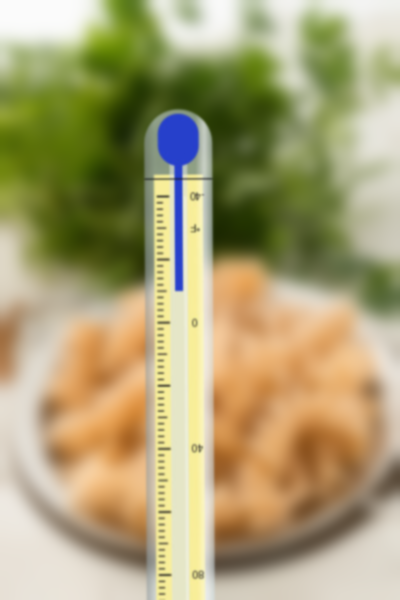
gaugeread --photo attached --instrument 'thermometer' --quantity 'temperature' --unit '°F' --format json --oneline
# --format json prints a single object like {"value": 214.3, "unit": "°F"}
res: {"value": -10, "unit": "°F"}
